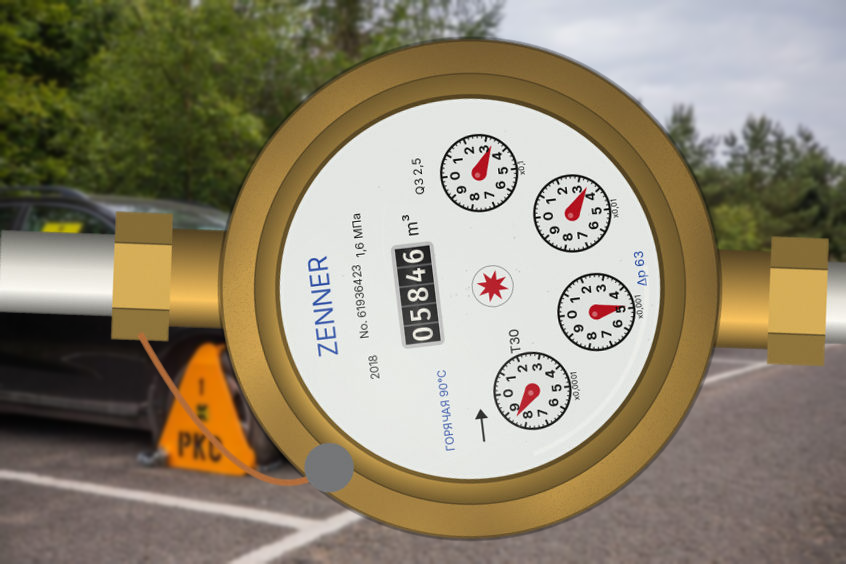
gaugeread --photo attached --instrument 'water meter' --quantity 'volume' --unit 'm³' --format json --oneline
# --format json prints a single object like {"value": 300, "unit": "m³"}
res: {"value": 5846.3348, "unit": "m³"}
